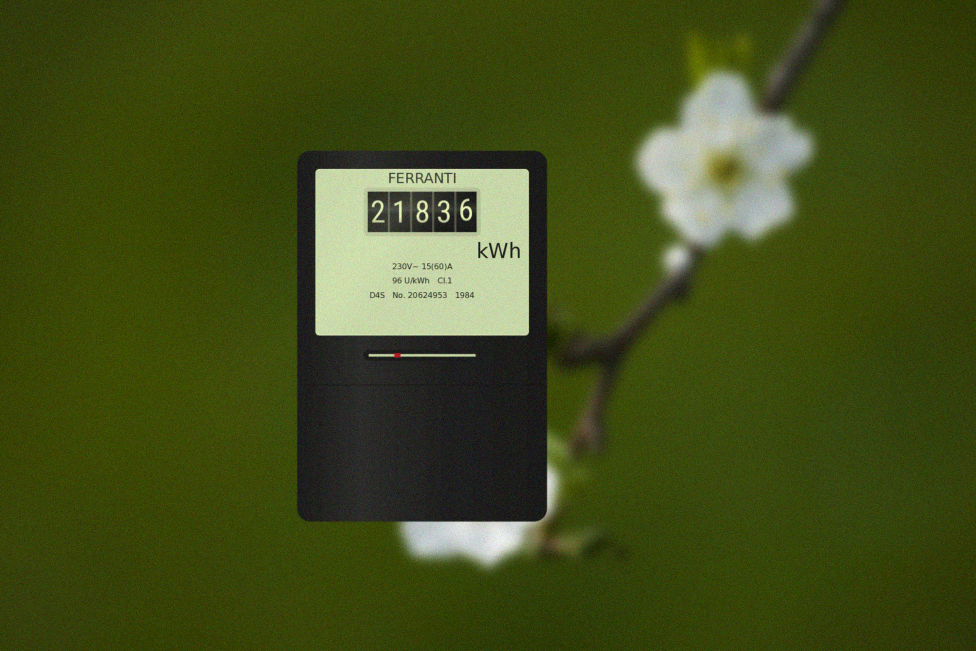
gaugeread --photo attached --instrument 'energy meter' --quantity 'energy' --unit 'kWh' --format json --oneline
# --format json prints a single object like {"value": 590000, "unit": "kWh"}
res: {"value": 21836, "unit": "kWh"}
